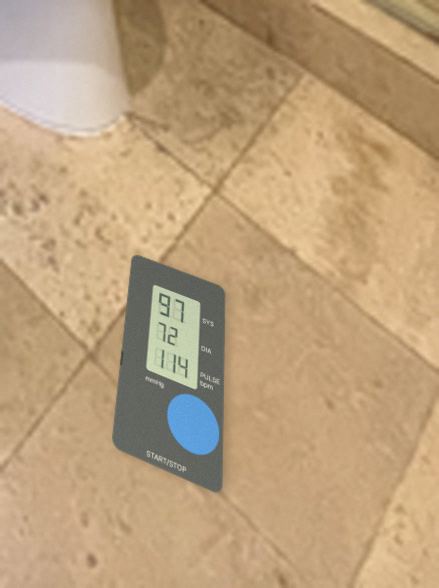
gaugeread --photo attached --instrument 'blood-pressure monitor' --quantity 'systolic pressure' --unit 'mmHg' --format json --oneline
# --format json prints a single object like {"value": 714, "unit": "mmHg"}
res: {"value": 97, "unit": "mmHg"}
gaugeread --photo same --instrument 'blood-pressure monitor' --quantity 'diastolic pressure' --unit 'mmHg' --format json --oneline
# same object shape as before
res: {"value": 72, "unit": "mmHg"}
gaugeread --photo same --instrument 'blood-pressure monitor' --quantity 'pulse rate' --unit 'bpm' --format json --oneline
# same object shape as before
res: {"value": 114, "unit": "bpm"}
